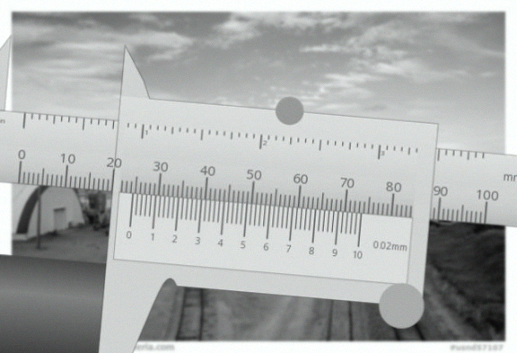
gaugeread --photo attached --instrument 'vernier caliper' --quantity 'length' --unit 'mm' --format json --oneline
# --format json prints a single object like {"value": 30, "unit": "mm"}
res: {"value": 24.5, "unit": "mm"}
